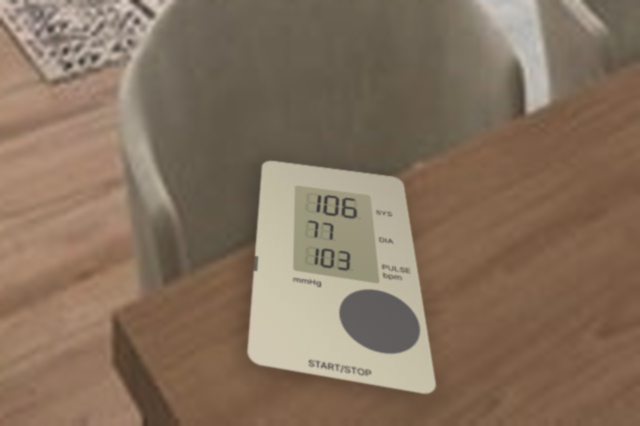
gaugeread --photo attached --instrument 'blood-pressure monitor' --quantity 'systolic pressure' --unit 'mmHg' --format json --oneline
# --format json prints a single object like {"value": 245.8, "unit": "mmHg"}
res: {"value": 106, "unit": "mmHg"}
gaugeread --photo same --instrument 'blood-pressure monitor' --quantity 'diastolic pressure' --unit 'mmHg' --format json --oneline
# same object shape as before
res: {"value": 77, "unit": "mmHg"}
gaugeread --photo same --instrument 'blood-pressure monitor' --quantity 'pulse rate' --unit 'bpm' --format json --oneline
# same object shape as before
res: {"value": 103, "unit": "bpm"}
